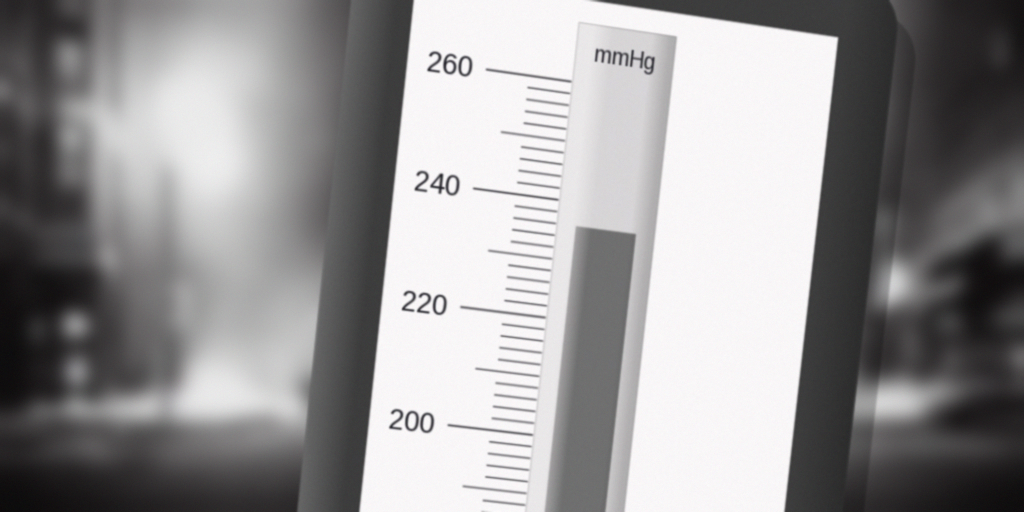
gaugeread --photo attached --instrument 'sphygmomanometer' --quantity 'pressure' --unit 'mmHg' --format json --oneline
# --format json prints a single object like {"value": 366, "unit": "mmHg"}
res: {"value": 236, "unit": "mmHg"}
